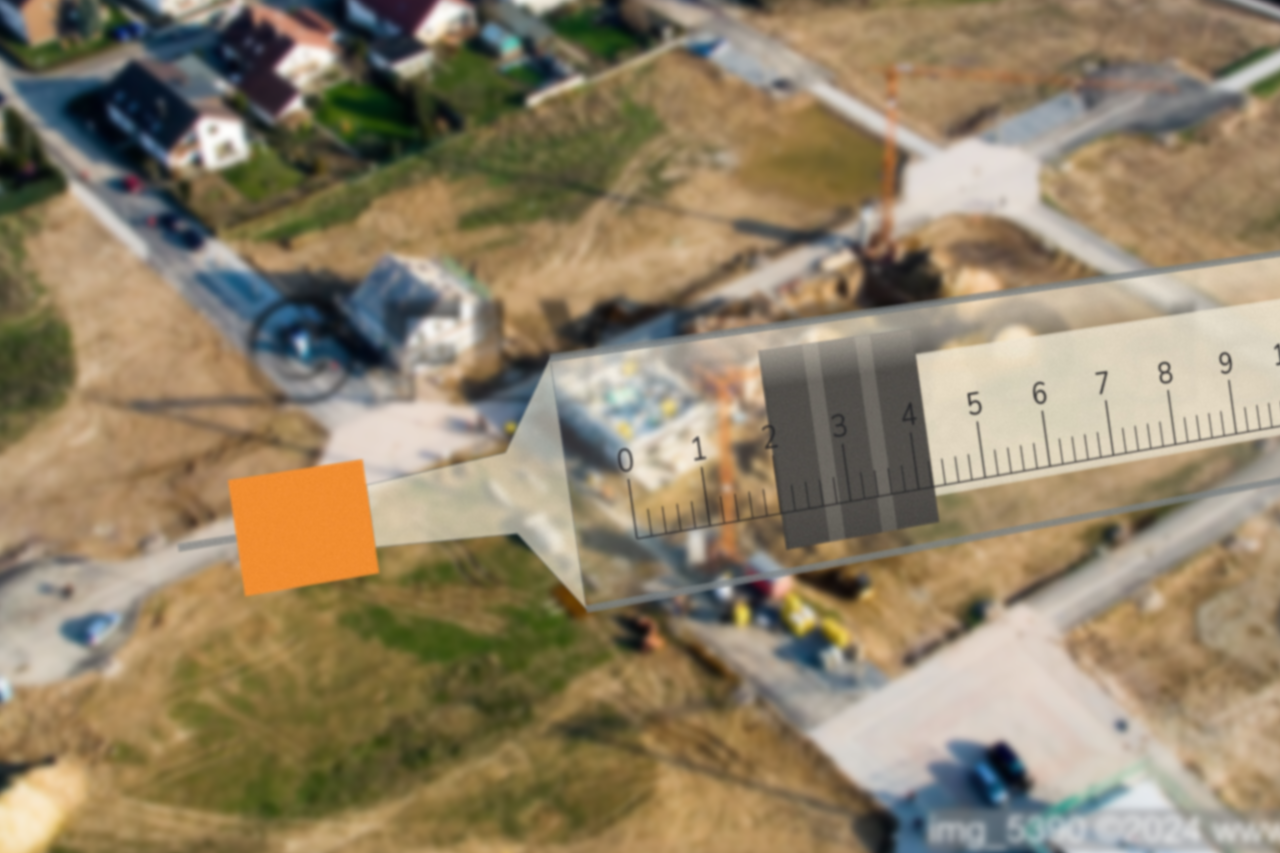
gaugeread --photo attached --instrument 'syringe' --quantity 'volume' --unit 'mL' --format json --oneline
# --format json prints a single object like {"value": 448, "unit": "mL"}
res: {"value": 2, "unit": "mL"}
